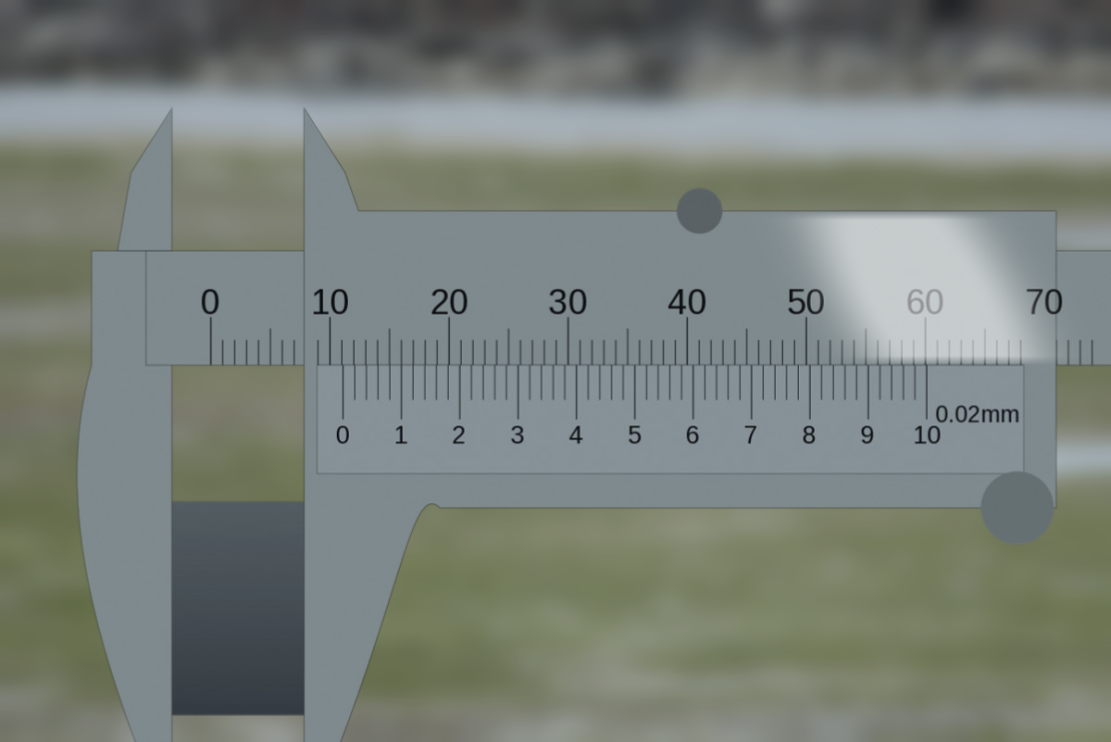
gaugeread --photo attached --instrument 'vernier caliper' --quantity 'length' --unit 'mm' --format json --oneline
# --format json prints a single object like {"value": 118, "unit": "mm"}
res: {"value": 11.1, "unit": "mm"}
